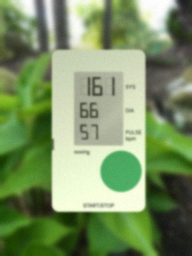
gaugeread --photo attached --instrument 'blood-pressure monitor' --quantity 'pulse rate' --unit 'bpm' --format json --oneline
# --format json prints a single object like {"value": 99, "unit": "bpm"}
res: {"value": 57, "unit": "bpm"}
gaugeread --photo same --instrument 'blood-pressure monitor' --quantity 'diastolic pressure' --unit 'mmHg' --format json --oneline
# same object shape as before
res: {"value": 66, "unit": "mmHg"}
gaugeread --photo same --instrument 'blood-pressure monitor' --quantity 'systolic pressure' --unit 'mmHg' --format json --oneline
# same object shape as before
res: {"value": 161, "unit": "mmHg"}
